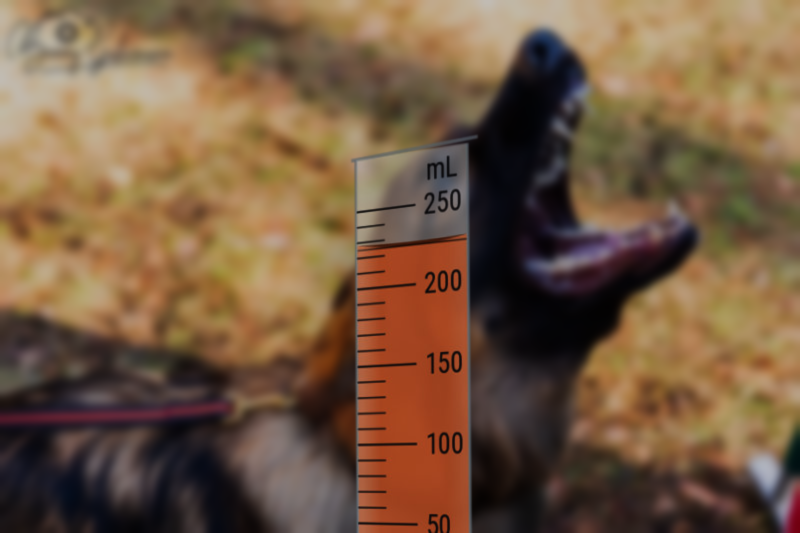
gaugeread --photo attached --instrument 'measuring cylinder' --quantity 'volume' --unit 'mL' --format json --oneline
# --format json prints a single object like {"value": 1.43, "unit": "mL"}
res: {"value": 225, "unit": "mL"}
